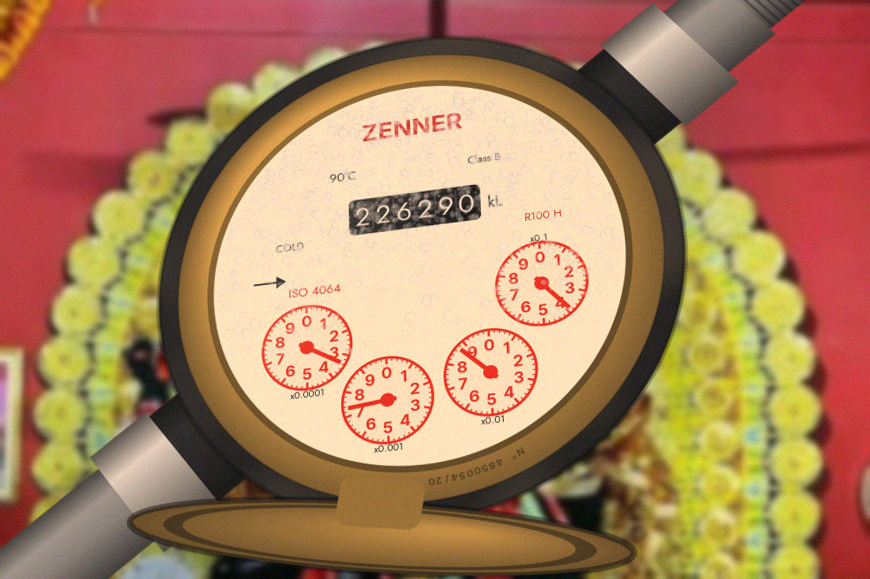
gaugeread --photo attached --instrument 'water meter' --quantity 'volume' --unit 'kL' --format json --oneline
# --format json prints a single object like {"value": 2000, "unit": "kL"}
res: {"value": 226290.3873, "unit": "kL"}
